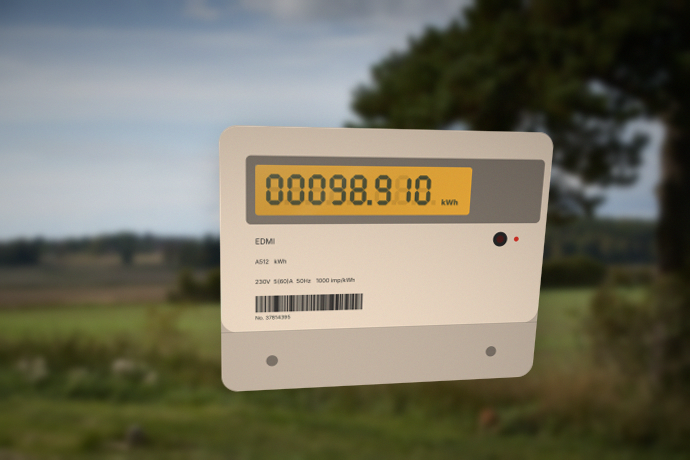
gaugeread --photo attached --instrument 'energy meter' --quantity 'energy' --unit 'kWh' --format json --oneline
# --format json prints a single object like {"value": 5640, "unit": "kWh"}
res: {"value": 98.910, "unit": "kWh"}
